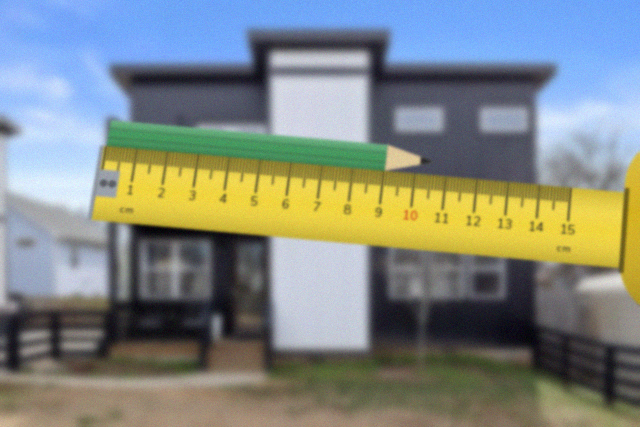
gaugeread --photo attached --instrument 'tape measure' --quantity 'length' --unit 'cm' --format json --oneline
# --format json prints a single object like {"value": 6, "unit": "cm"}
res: {"value": 10.5, "unit": "cm"}
